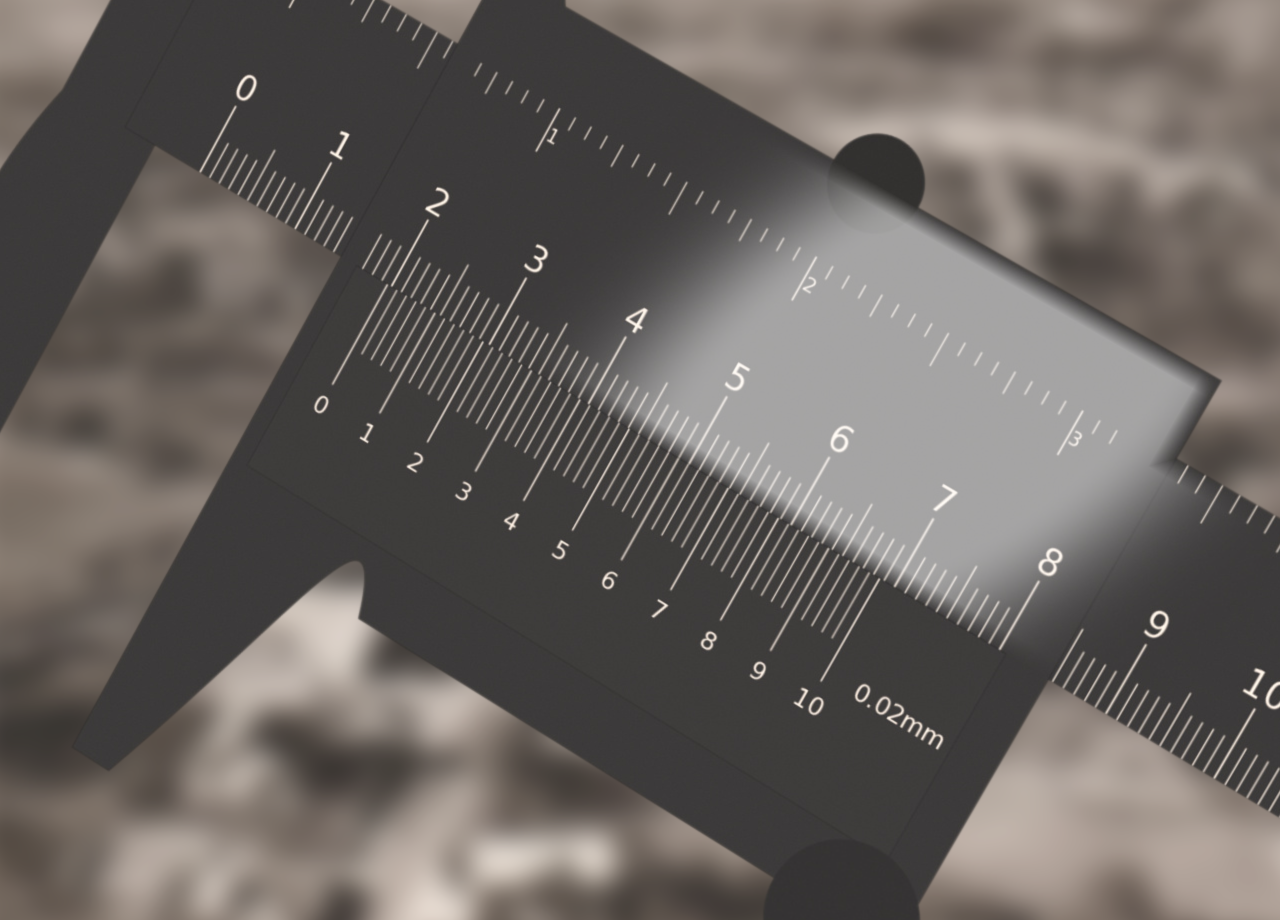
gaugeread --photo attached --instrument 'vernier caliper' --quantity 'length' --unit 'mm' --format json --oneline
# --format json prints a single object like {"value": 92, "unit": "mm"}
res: {"value": 19.6, "unit": "mm"}
